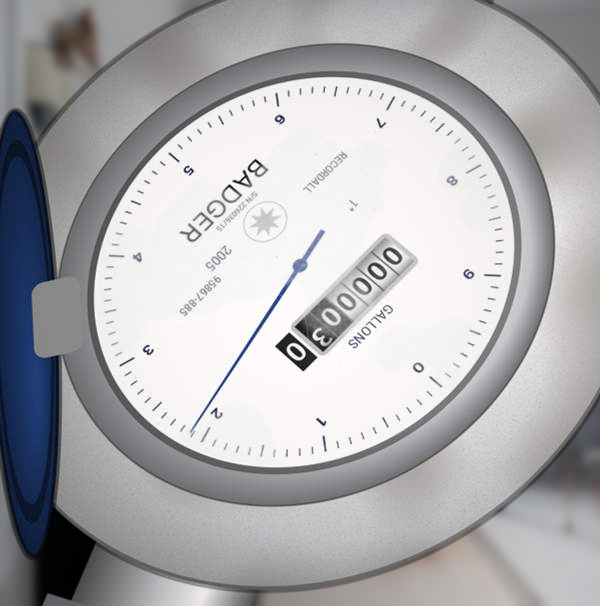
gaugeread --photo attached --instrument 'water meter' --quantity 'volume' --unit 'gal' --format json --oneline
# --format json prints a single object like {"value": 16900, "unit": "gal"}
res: {"value": 32.1, "unit": "gal"}
